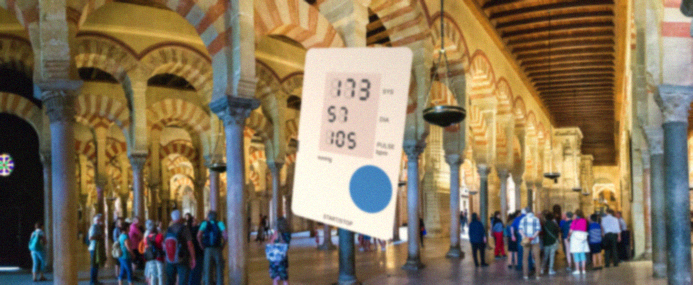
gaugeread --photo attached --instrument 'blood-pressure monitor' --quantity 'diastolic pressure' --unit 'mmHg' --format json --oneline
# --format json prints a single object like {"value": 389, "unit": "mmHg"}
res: {"value": 57, "unit": "mmHg"}
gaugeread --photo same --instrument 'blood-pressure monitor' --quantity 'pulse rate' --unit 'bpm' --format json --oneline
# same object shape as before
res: {"value": 105, "unit": "bpm"}
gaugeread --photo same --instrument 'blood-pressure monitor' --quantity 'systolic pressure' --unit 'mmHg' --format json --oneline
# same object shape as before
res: {"value": 173, "unit": "mmHg"}
